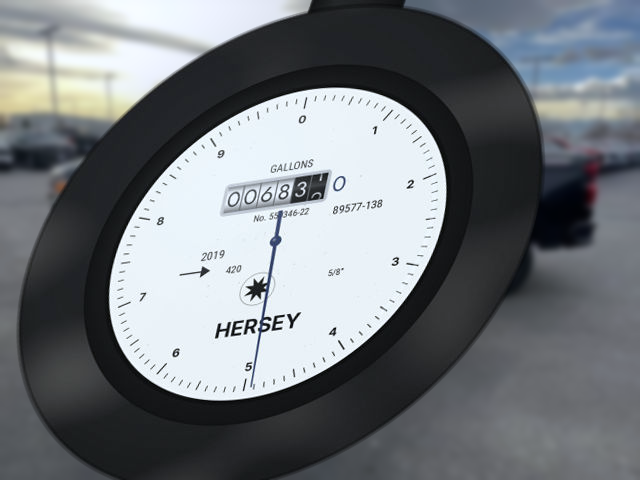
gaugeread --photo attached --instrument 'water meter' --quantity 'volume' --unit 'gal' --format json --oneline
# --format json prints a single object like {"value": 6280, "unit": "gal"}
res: {"value": 68314.9, "unit": "gal"}
